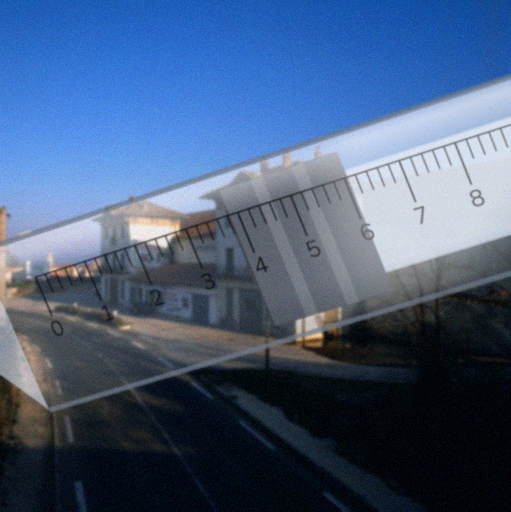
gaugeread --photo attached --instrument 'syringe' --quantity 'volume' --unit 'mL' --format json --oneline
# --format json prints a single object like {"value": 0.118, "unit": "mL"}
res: {"value": 3.8, "unit": "mL"}
